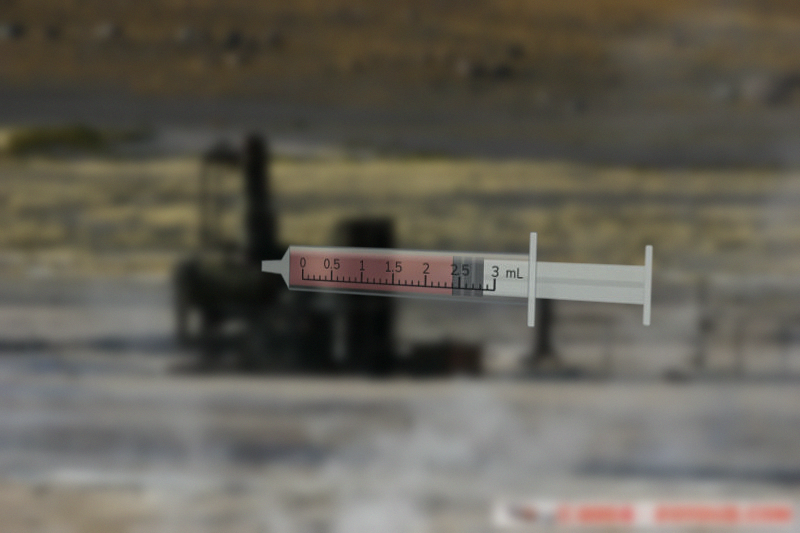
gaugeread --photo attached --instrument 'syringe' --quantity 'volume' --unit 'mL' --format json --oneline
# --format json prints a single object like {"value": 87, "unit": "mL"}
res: {"value": 2.4, "unit": "mL"}
